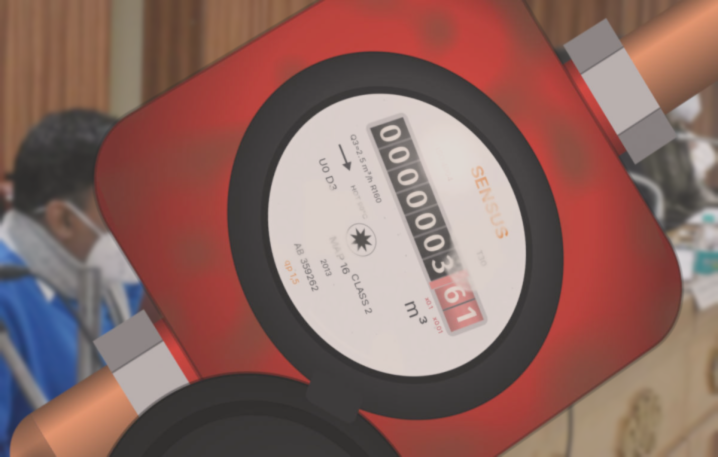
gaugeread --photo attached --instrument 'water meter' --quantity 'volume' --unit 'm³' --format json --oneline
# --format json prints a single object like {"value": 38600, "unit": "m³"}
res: {"value": 3.61, "unit": "m³"}
